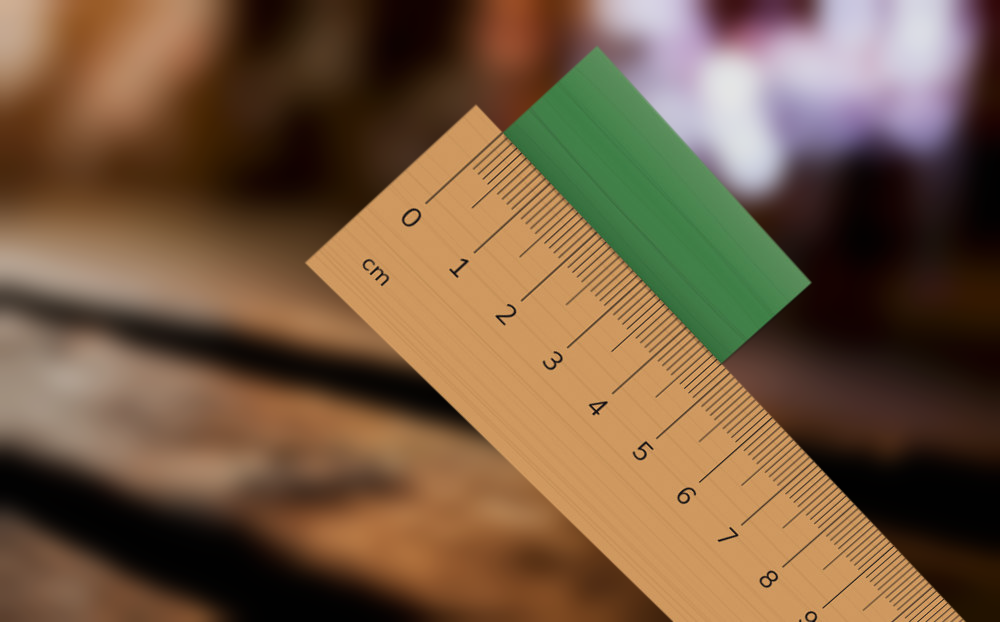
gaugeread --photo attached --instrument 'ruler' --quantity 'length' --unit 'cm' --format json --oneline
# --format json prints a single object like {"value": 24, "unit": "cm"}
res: {"value": 4.8, "unit": "cm"}
